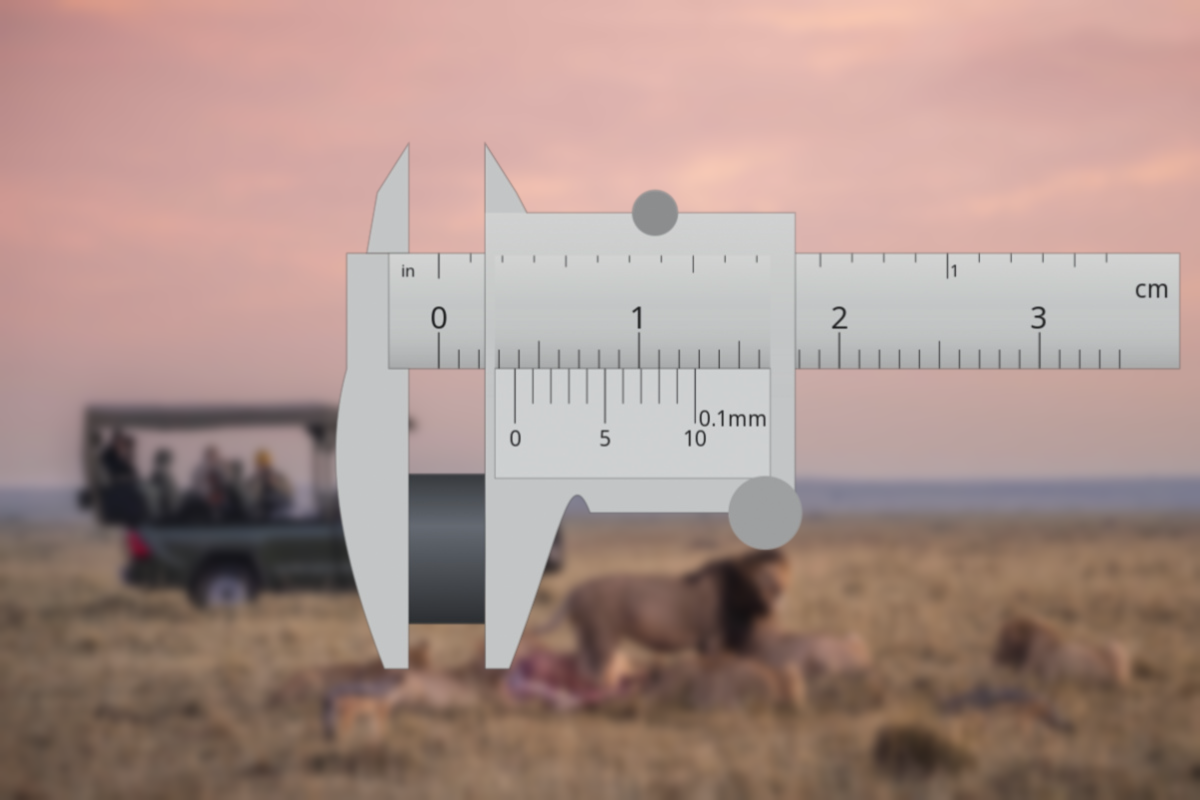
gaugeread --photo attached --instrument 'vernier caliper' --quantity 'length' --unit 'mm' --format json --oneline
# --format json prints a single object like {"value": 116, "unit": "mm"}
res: {"value": 3.8, "unit": "mm"}
